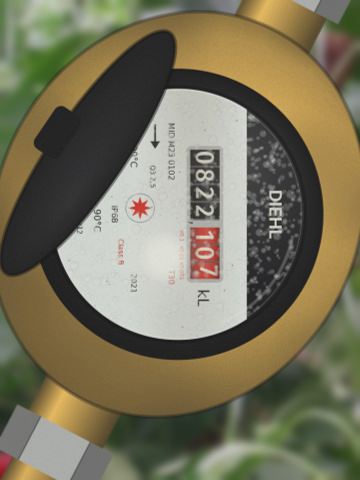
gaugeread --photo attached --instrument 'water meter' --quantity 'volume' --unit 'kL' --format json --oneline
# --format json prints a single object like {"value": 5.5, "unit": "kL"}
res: {"value": 822.107, "unit": "kL"}
